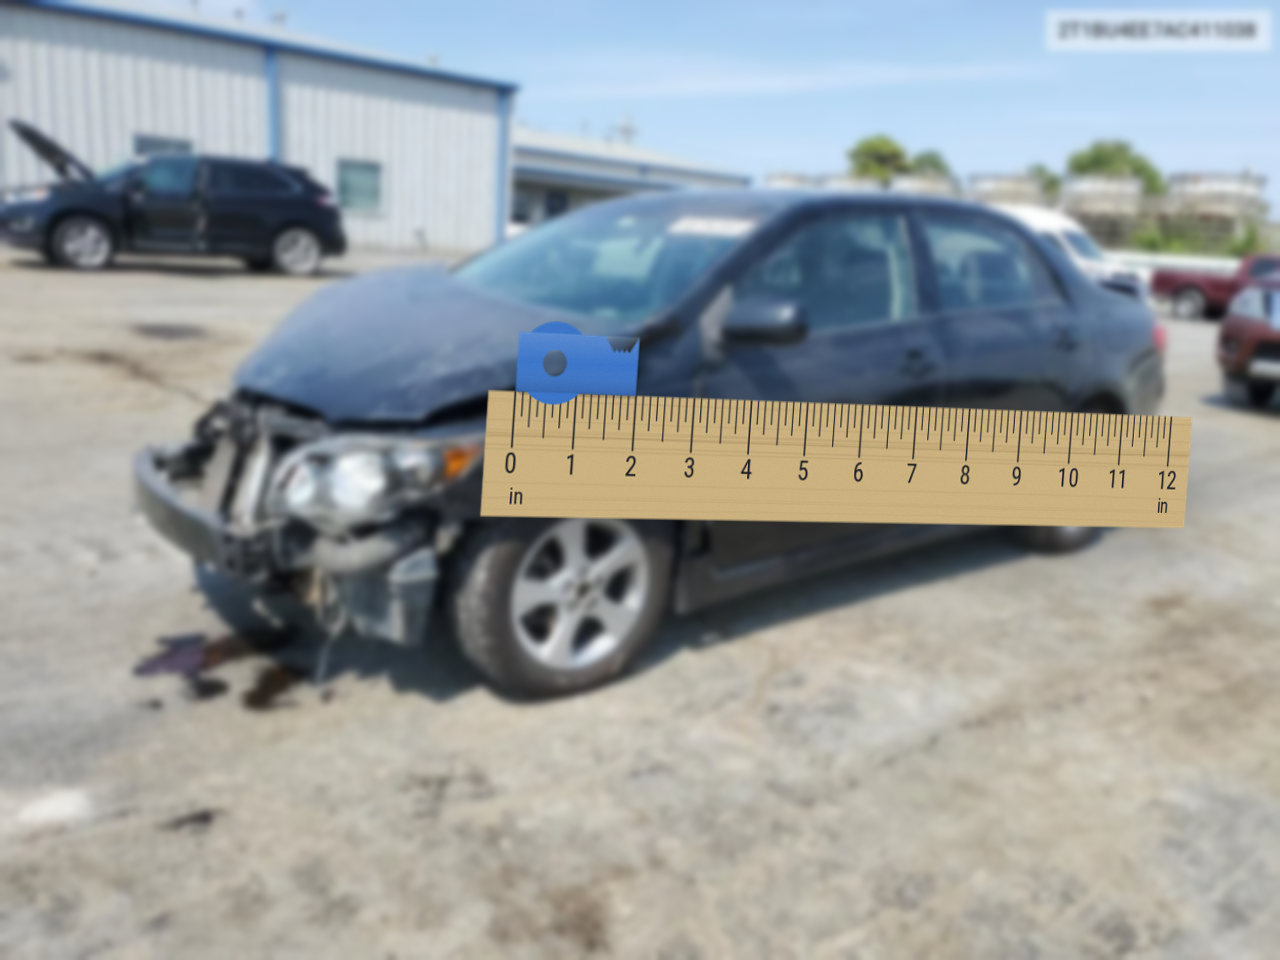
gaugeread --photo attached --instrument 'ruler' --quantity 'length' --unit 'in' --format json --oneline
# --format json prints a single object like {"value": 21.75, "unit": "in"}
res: {"value": 2, "unit": "in"}
